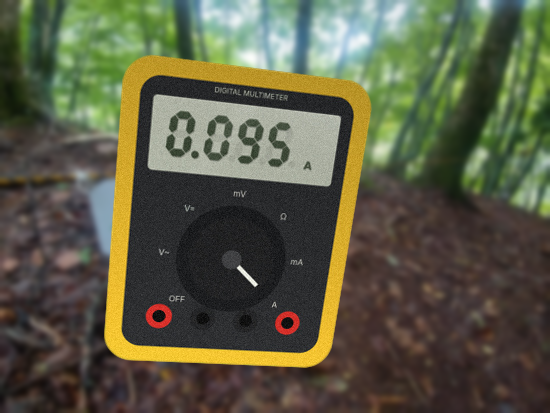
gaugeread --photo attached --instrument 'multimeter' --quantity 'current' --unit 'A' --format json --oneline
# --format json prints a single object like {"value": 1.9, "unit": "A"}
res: {"value": 0.095, "unit": "A"}
